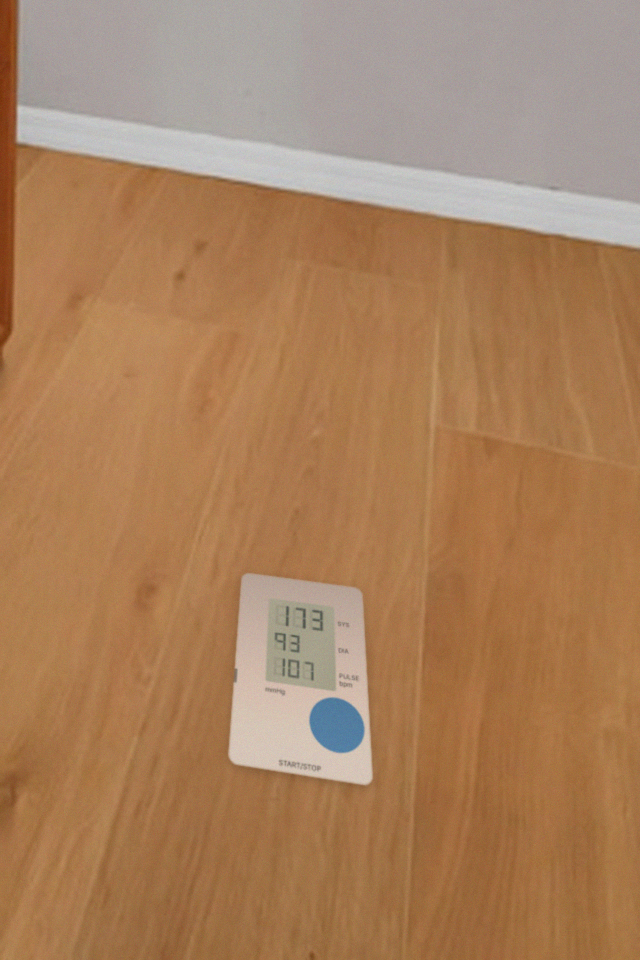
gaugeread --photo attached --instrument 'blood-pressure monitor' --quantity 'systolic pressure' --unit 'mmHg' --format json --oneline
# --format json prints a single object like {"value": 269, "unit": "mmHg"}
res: {"value": 173, "unit": "mmHg"}
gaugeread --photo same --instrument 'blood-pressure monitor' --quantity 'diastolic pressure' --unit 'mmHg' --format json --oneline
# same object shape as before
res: {"value": 93, "unit": "mmHg"}
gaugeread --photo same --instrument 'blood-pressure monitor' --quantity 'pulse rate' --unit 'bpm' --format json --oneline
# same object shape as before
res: {"value": 107, "unit": "bpm"}
